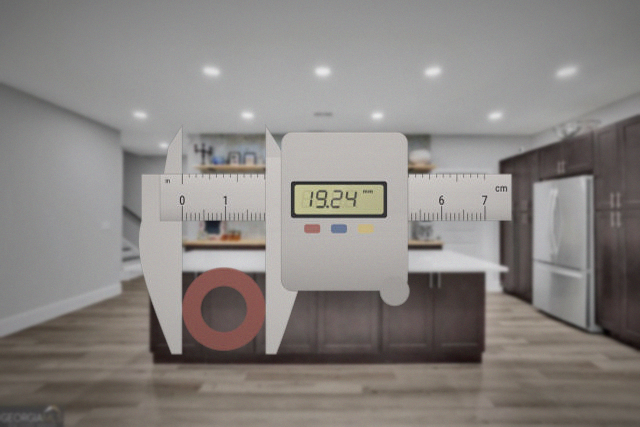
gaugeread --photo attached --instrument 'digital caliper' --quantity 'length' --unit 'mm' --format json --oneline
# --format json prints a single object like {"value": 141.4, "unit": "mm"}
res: {"value": 19.24, "unit": "mm"}
